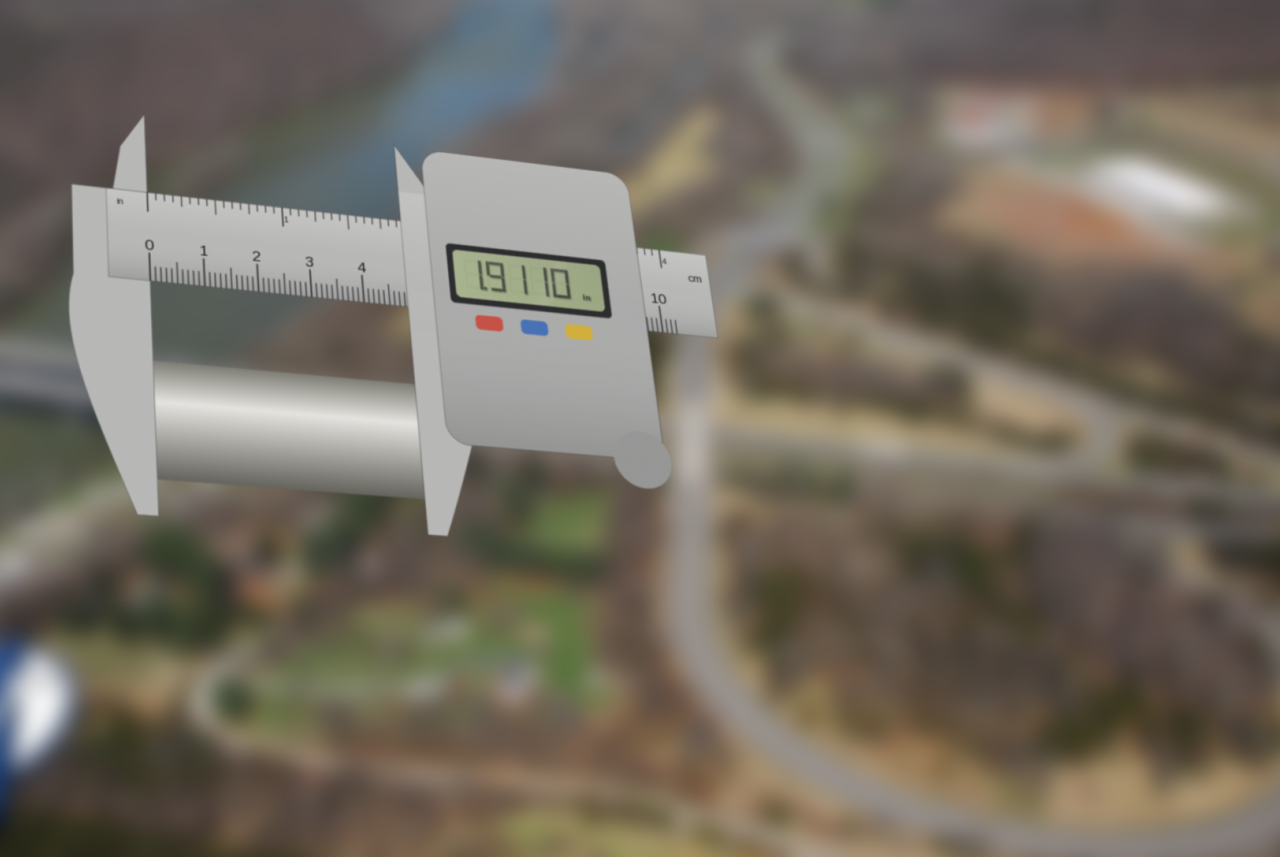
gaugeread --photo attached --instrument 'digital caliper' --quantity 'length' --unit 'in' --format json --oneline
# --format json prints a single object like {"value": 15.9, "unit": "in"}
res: {"value": 1.9110, "unit": "in"}
